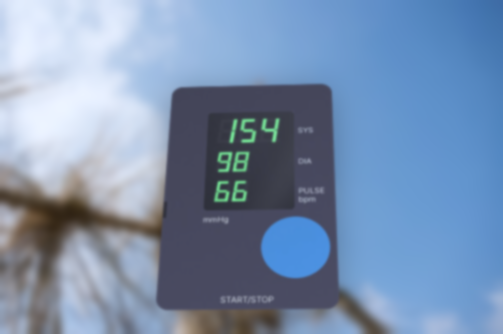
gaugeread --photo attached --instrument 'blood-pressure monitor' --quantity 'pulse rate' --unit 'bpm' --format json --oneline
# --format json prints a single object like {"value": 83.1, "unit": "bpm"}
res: {"value": 66, "unit": "bpm"}
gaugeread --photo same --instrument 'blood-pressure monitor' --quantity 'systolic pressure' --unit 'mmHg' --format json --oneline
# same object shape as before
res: {"value": 154, "unit": "mmHg"}
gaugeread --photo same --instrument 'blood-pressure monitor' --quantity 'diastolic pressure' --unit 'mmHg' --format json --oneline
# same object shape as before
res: {"value": 98, "unit": "mmHg"}
